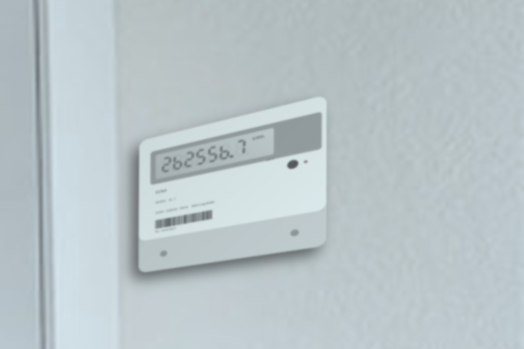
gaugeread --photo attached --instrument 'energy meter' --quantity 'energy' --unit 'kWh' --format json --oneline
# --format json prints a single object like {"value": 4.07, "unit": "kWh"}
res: {"value": 262556.7, "unit": "kWh"}
